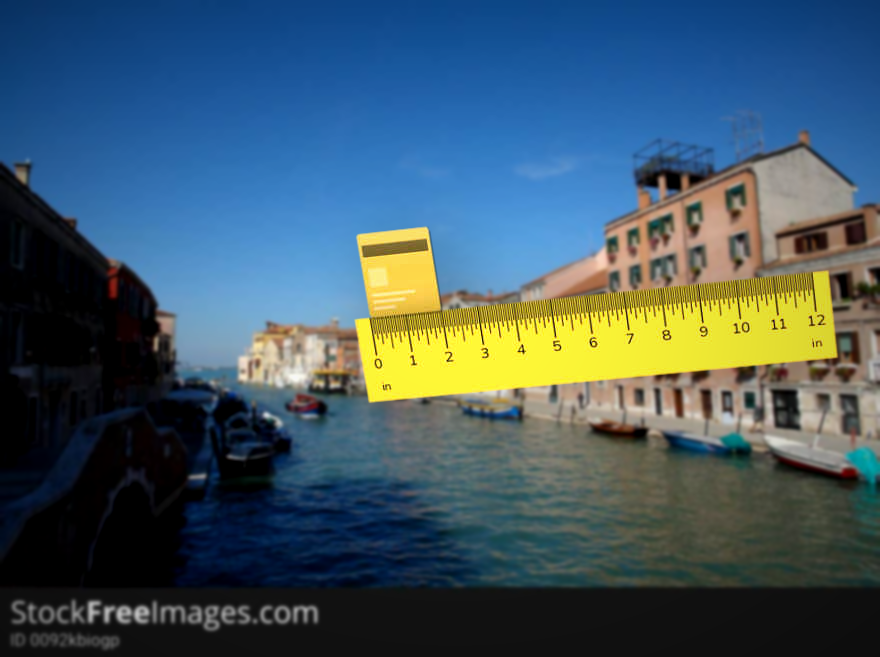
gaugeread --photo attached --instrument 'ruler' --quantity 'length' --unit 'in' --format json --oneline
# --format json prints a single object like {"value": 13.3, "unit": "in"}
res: {"value": 2, "unit": "in"}
